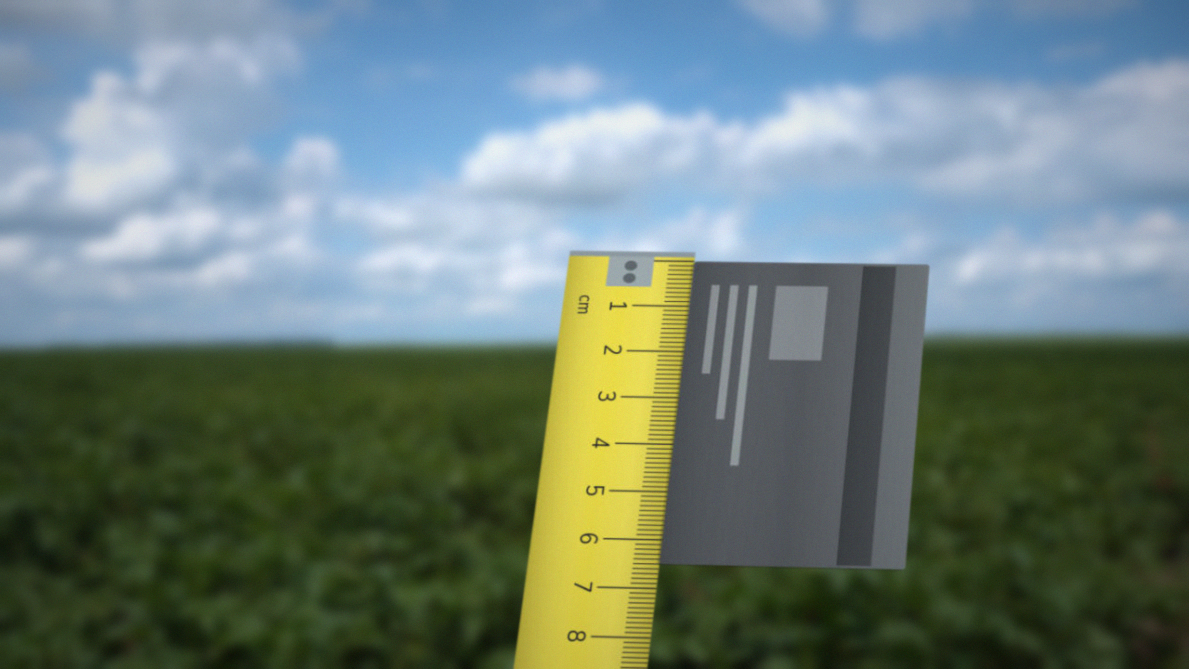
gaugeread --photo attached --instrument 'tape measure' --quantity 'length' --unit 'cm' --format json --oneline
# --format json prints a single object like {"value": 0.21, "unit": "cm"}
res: {"value": 6.5, "unit": "cm"}
